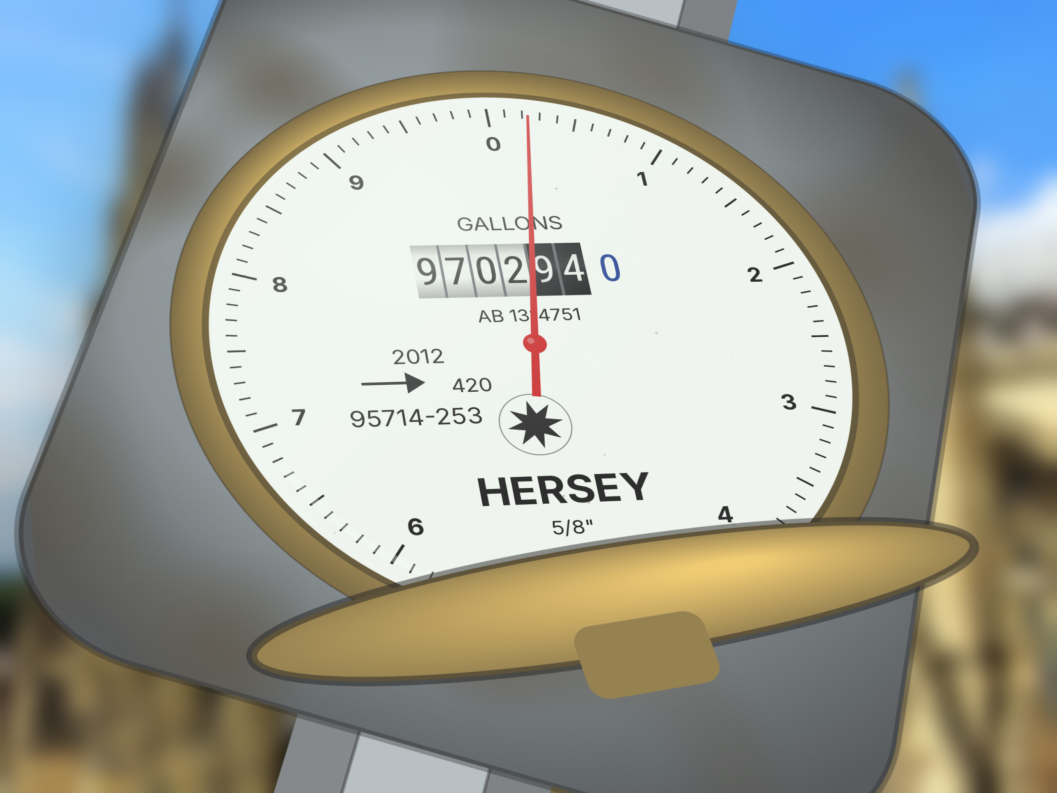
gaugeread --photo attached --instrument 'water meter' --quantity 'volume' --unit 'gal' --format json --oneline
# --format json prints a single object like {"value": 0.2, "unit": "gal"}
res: {"value": 9702940.2, "unit": "gal"}
